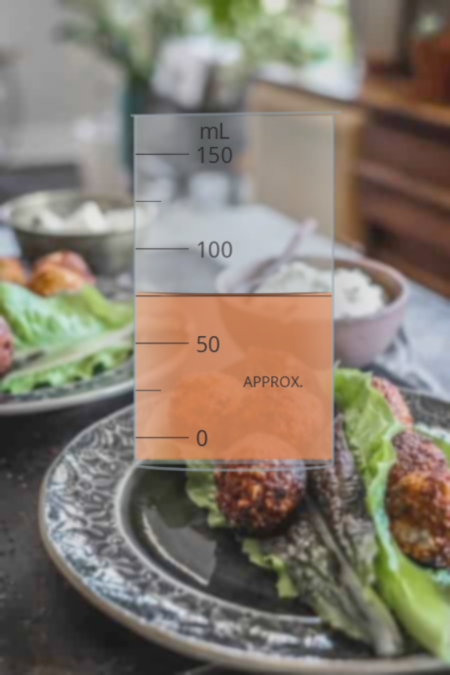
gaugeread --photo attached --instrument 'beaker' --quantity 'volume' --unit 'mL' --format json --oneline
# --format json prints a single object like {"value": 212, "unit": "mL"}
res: {"value": 75, "unit": "mL"}
